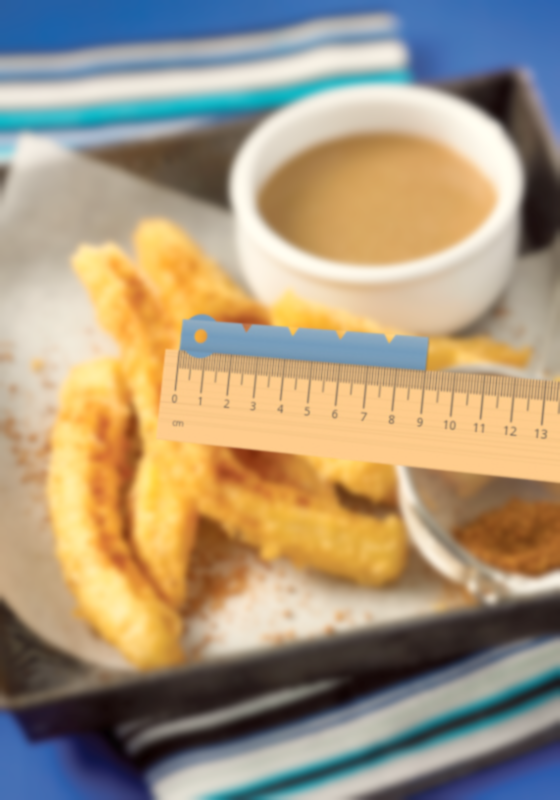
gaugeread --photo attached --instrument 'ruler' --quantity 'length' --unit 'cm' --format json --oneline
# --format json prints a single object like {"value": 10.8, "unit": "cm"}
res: {"value": 9, "unit": "cm"}
